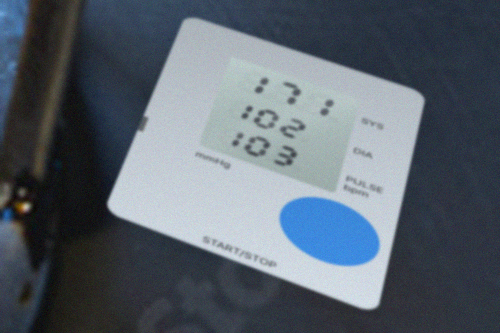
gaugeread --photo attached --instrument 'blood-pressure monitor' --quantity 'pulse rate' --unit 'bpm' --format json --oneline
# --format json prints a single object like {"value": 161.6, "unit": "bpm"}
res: {"value": 103, "unit": "bpm"}
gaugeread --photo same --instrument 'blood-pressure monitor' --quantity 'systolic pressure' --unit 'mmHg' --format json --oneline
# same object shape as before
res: {"value": 171, "unit": "mmHg"}
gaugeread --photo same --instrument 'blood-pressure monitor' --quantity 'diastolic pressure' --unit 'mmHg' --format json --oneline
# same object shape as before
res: {"value": 102, "unit": "mmHg"}
